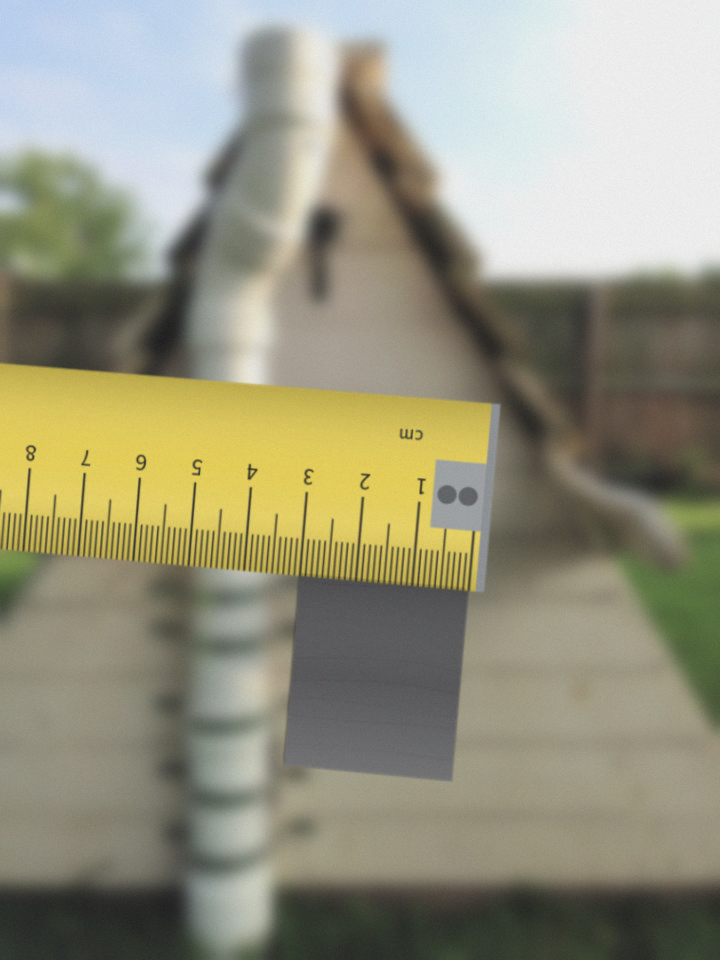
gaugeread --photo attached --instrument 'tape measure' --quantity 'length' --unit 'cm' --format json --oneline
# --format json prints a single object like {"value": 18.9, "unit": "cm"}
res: {"value": 3, "unit": "cm"}
